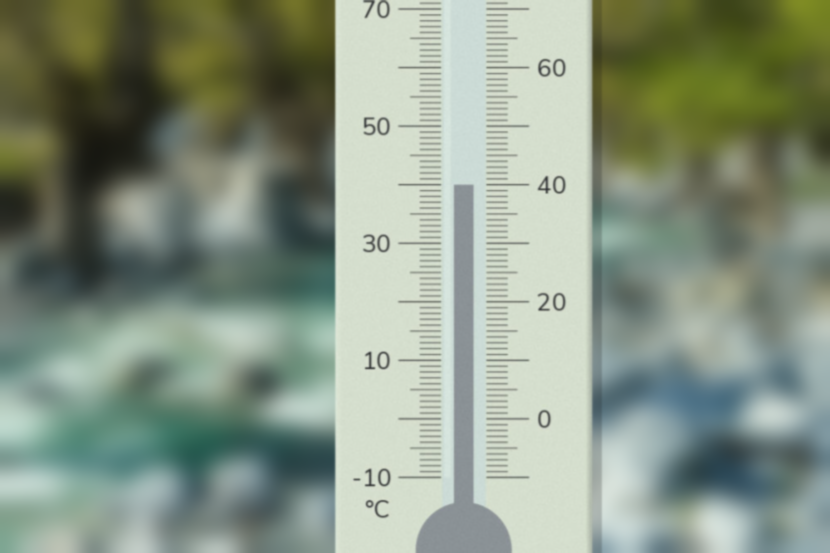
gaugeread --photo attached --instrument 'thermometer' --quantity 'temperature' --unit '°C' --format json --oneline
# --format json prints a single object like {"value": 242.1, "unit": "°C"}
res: {"value": 40, "unit": "°C"}
